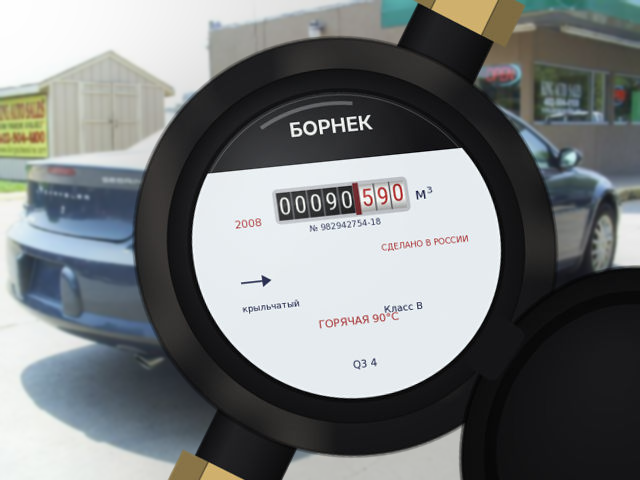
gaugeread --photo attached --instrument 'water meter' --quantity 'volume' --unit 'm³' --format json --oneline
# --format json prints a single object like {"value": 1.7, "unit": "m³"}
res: {"value": 90.590, "unit": "m³"}
